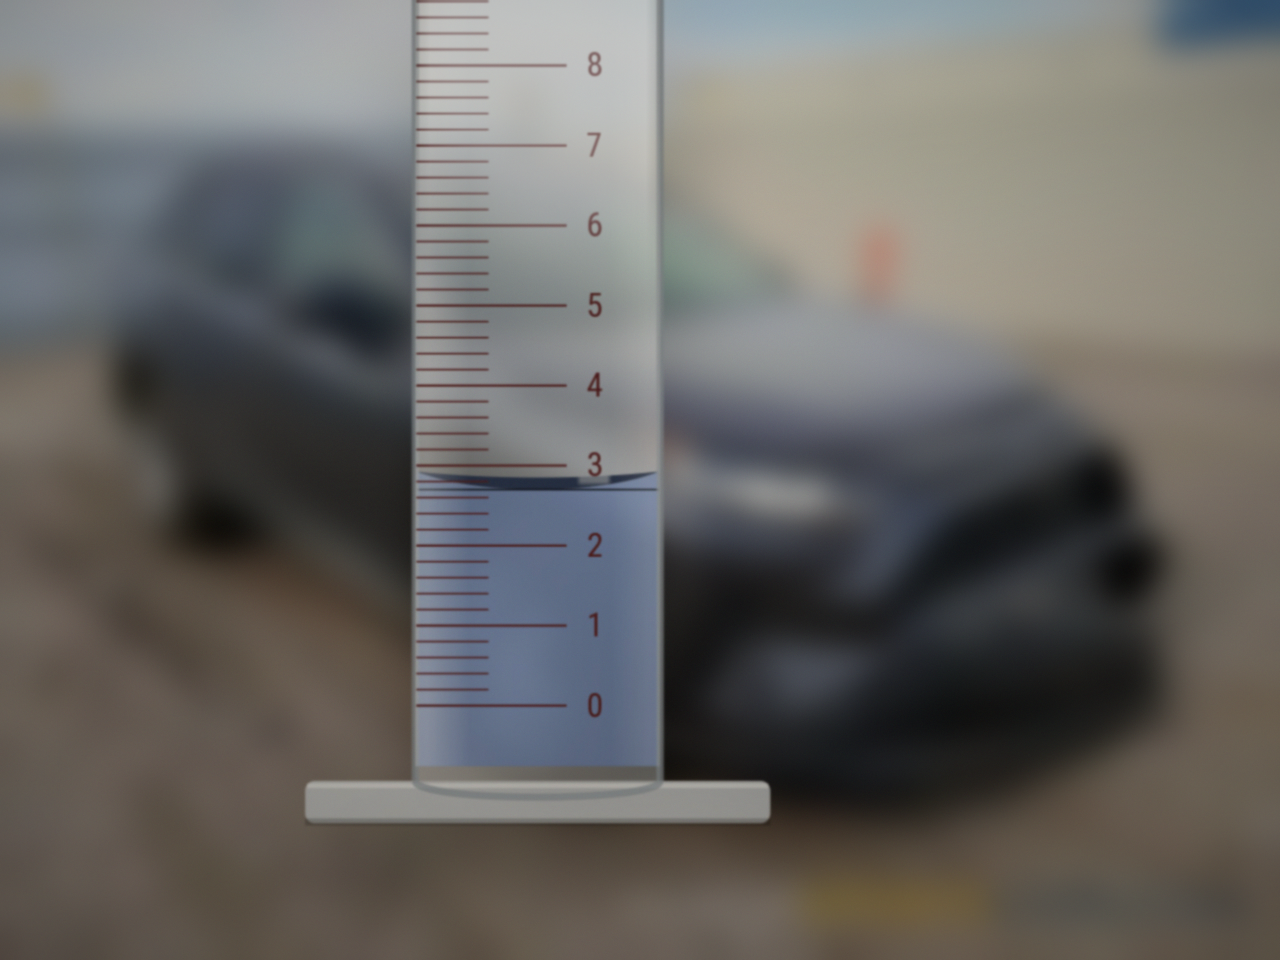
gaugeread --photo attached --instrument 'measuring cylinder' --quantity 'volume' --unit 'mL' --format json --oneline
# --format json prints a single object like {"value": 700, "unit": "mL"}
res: {"value": 2.7, "unit": "mL"}
